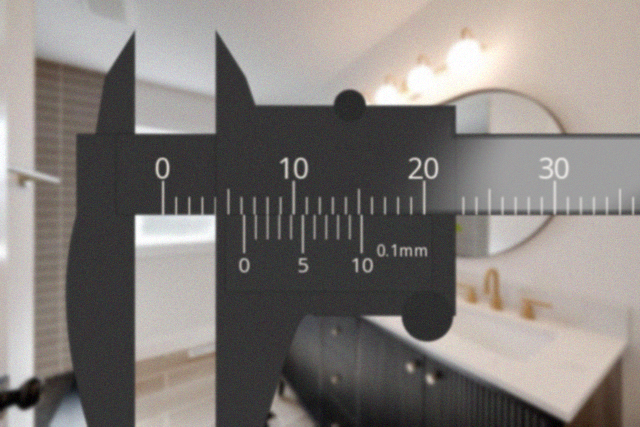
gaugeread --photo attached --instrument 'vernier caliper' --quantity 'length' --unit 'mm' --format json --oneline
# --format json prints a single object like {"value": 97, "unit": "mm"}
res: {"value": 6.2, "unit": "mm"}
